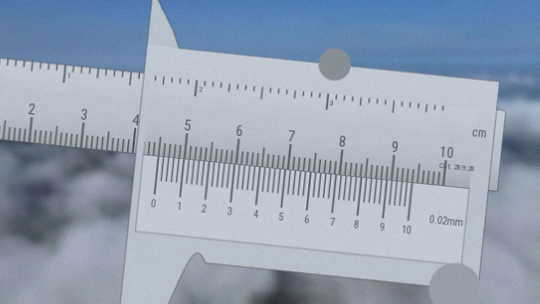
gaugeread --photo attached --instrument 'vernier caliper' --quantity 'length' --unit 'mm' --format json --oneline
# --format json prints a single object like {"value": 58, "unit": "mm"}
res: {"value": 45.0, "unit": "mm"}
